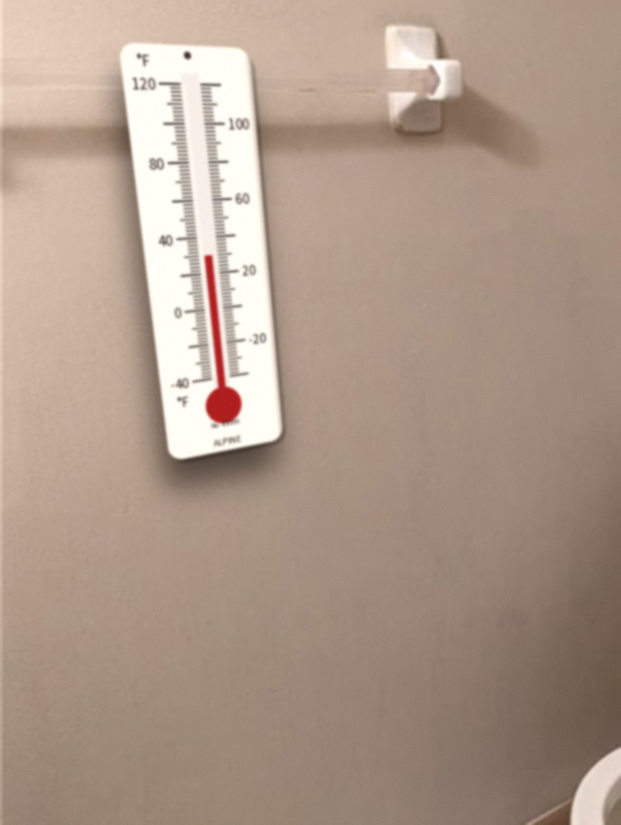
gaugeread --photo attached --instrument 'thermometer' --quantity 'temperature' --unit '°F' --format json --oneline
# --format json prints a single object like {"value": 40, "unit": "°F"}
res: {"value": 30, "unit": "°F"}
